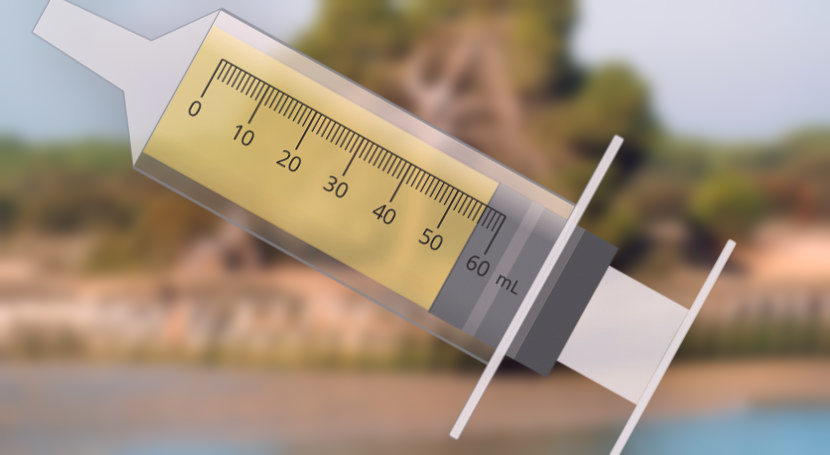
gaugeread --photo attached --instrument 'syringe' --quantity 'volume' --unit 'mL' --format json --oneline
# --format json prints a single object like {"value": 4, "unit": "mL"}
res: {"value": 56, "unit": "mL"}
